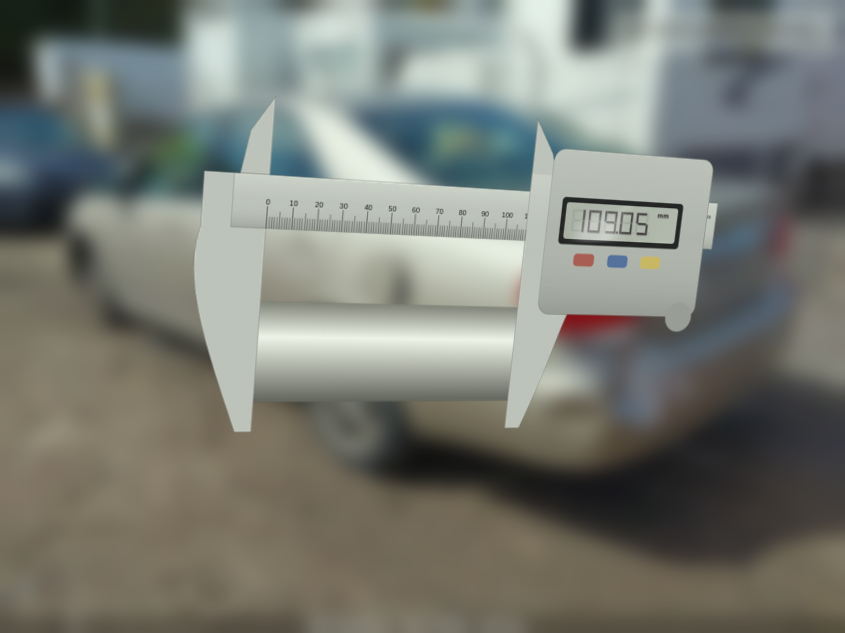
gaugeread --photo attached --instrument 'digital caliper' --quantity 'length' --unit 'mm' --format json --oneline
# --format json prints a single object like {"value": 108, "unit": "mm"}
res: {"value": 109.05, "unit": "mm"}
